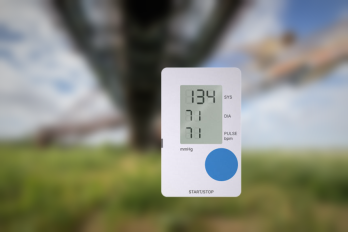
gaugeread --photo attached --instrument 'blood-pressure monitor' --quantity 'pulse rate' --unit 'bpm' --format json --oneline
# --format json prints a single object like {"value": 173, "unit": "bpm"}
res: {"value": 71, "unit": "bpm"}
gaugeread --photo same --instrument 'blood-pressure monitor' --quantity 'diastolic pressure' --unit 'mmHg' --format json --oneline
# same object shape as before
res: {"value": 71, "unit": "mmHg"}
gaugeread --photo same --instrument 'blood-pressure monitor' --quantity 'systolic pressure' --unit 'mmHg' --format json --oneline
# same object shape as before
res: {"value": 134, "unit": "mmHg"}
